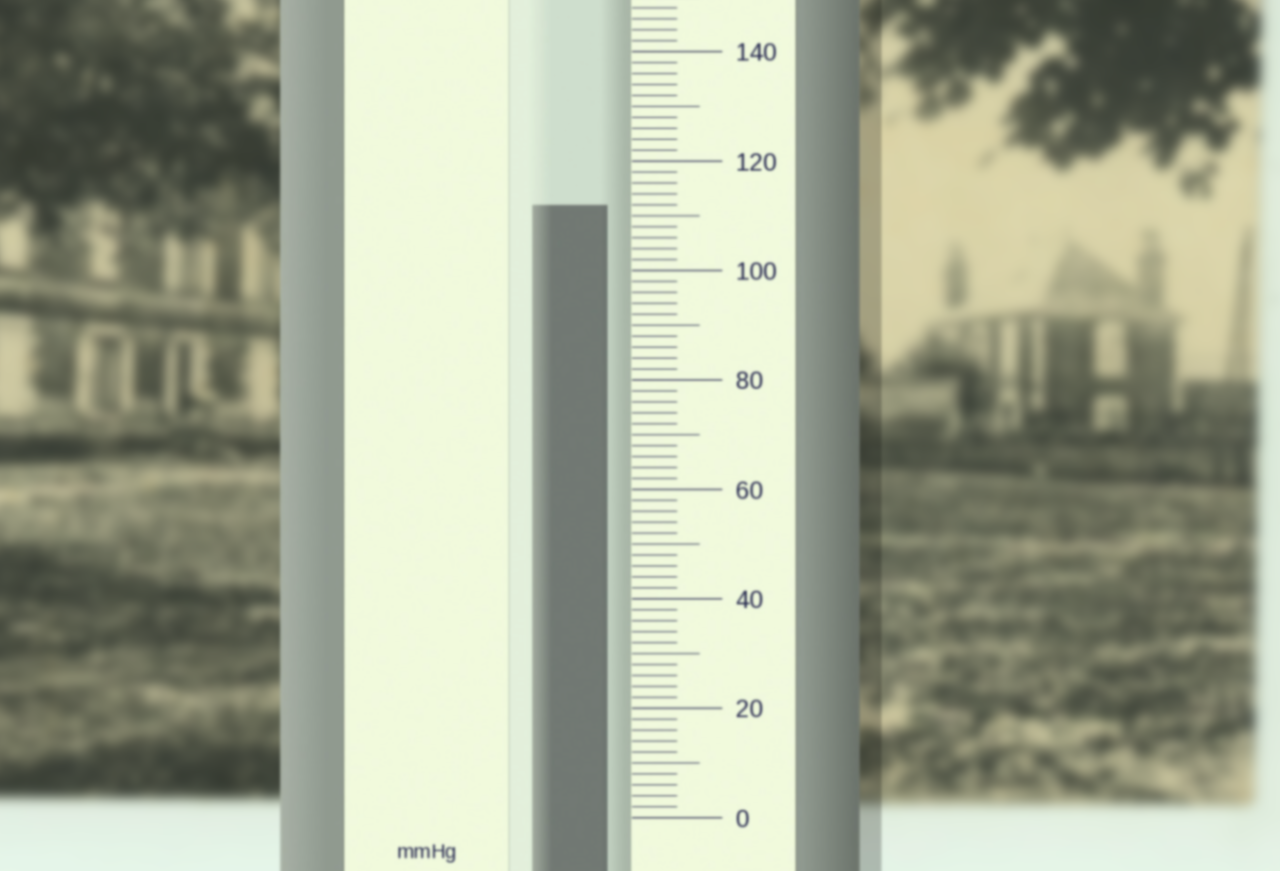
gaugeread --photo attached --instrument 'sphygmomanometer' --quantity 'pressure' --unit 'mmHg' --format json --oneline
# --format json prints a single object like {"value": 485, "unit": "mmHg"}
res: {"value": 112, "unit": "mmHg"}
